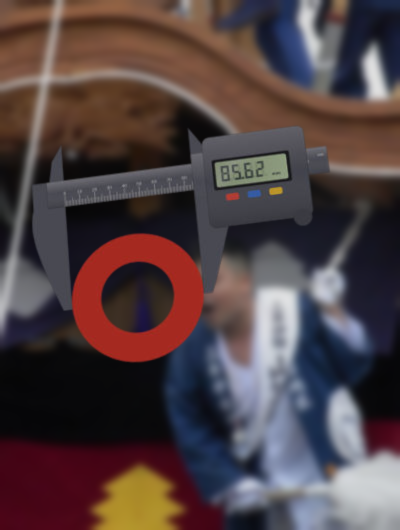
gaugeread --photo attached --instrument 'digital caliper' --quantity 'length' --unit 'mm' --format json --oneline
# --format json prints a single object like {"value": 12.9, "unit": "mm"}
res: {"value": 85.62, "unit": "mm"}
